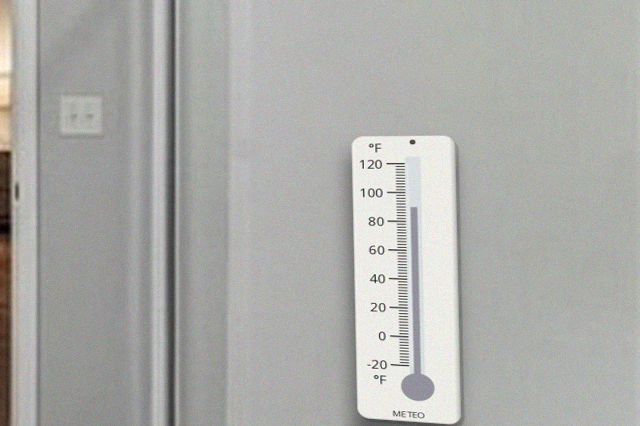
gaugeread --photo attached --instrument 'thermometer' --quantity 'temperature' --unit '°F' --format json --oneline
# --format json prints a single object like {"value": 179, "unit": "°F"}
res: {"value": 90, "unit": "°F"}
